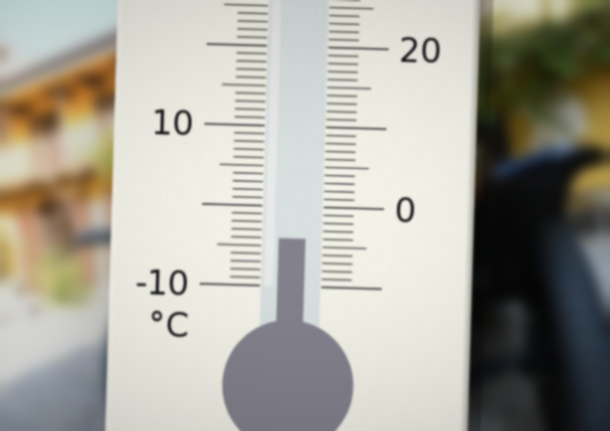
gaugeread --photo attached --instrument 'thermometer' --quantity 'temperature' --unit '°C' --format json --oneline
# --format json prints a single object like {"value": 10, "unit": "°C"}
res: {"value": -4, "unit": "°C"}
